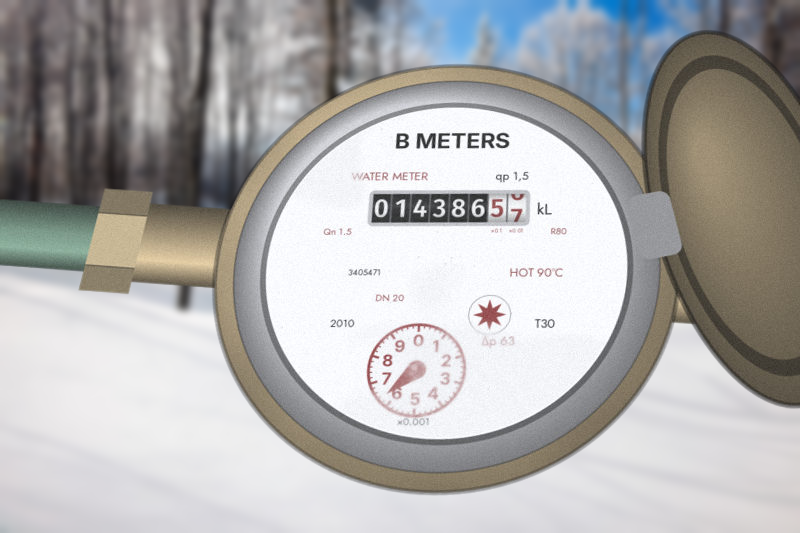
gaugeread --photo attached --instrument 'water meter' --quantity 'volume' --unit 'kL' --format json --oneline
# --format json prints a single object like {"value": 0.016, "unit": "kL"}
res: {"value": 14386.566, "unit": "kL"}
